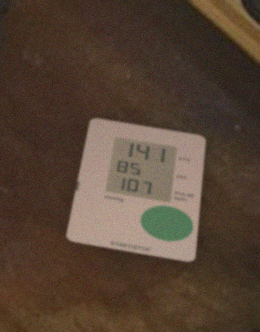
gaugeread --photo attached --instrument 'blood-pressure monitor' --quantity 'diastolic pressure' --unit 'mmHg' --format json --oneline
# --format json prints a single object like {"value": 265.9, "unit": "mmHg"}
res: {"value": 85, "unit": "mmHg"}
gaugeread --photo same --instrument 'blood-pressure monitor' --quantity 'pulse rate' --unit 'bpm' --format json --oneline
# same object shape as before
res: {"value": 107, "unit": "bpm"}
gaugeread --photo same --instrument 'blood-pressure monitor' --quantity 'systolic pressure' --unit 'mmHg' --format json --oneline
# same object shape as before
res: {"value": 141, "unit": "mmHg"}
